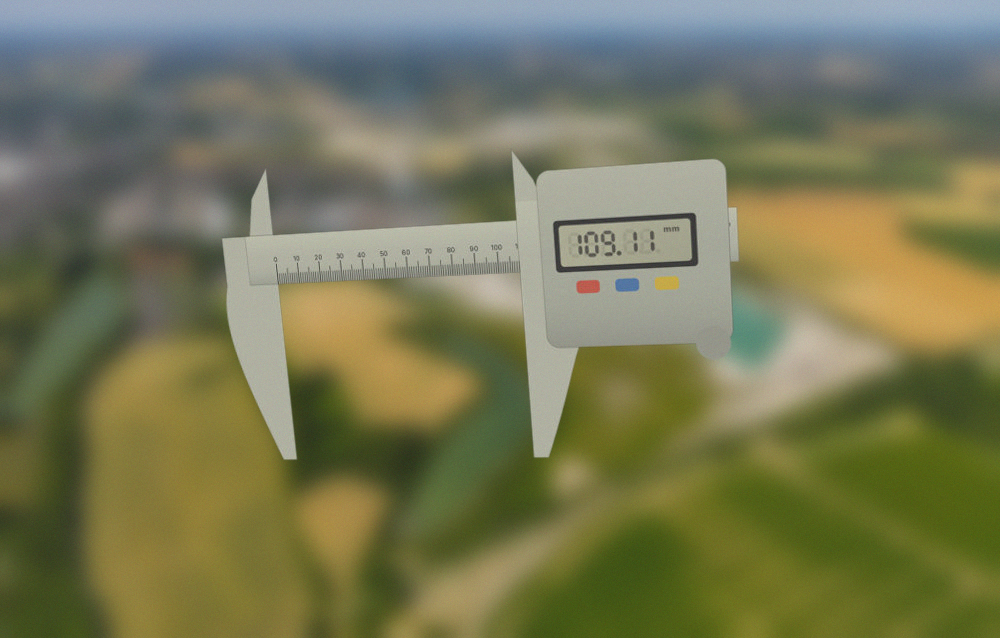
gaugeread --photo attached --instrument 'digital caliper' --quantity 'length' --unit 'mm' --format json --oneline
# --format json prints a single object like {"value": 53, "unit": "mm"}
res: {"value": 109.11, "unit": "mm"}
